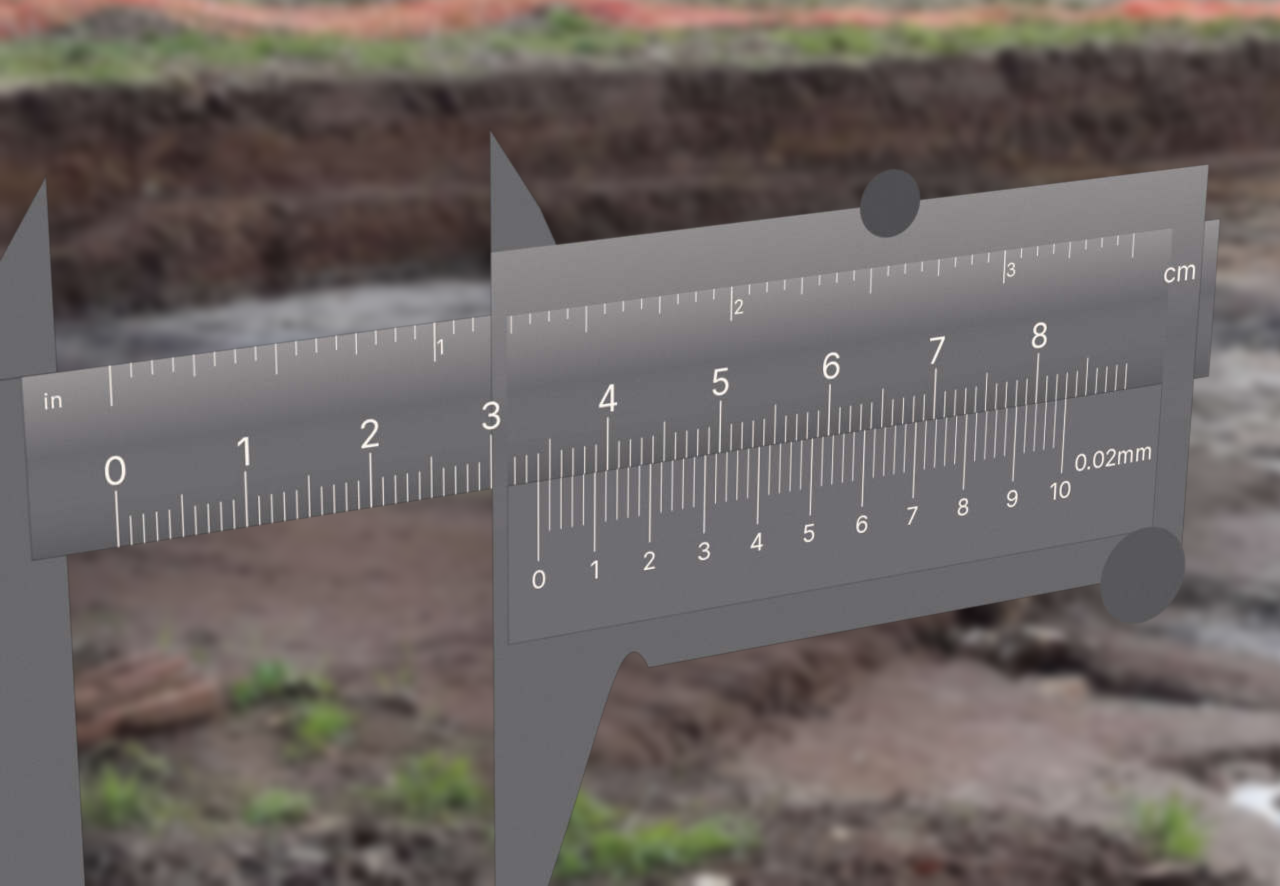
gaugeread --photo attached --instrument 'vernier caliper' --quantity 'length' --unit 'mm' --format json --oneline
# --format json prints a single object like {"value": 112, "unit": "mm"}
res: {"value": 34.0, "unit": "mm"}
